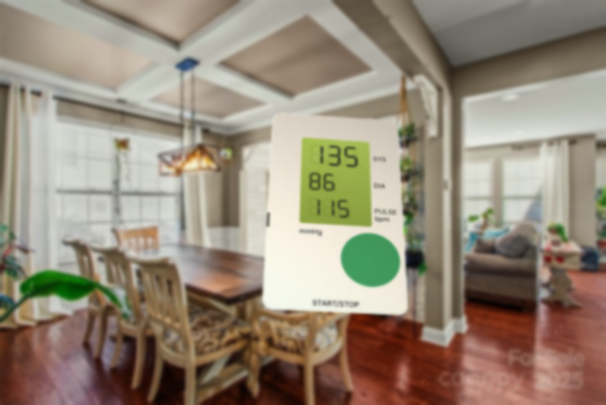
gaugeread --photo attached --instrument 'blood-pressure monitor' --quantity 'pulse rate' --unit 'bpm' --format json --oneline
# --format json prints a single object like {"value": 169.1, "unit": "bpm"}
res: {"value": 115, "unit": "bpm"}
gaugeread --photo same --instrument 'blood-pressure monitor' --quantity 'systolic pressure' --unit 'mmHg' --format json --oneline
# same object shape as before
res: {"value": 135, "unit": "mmHg"}
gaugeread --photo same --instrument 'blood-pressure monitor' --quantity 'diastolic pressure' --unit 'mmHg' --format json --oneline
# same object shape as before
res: {"value": 86, "unit": "mmHg"}
